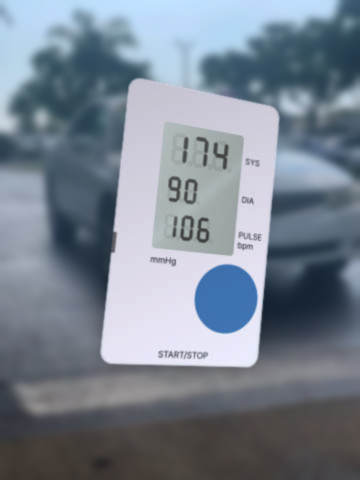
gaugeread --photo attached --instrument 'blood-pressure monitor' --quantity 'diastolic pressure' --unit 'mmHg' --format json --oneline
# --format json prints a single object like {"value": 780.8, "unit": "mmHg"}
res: {"value": 90, "unit": "mmHg"}
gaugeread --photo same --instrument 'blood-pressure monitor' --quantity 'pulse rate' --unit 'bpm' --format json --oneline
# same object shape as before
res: {"value": 106, "unit": "bpm"}
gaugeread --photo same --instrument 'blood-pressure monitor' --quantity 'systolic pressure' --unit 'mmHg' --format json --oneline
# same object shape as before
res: {"value": 174, "unit": "mmHg"}
